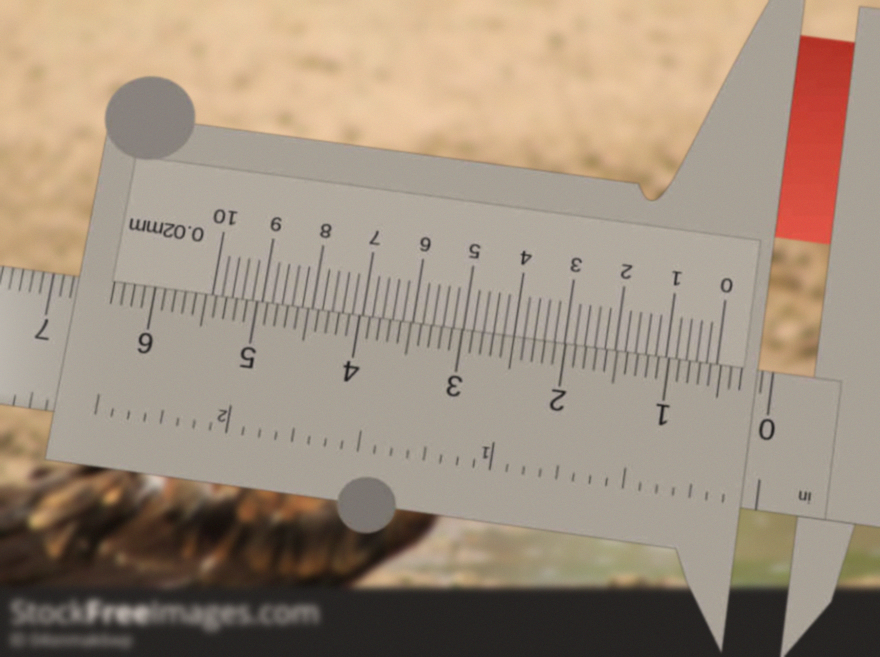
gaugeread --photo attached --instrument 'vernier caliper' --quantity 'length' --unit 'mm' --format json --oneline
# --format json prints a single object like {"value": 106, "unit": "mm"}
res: {"value": 5.4, "unit": "mm"}
